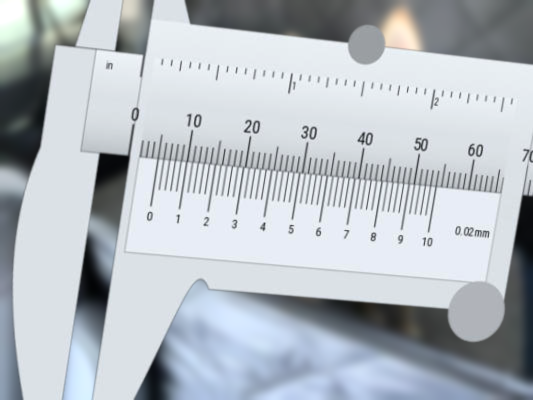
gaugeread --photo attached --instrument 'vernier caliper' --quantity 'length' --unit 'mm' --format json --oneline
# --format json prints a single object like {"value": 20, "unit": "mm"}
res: {"value": 5.0, "unit": "mm"}
